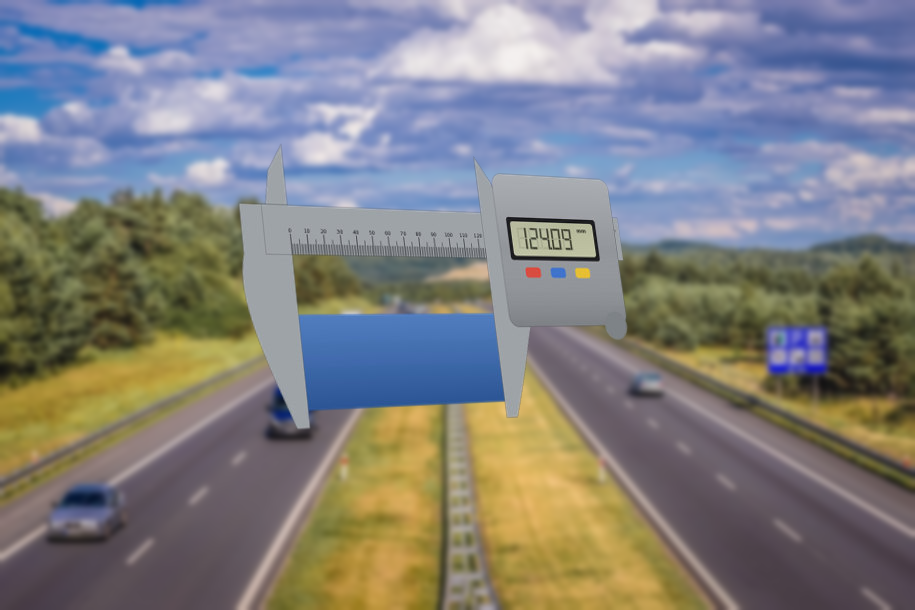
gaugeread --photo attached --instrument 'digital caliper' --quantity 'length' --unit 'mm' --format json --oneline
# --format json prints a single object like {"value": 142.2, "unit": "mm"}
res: {"value": 124.09, "unit": "mm"}
